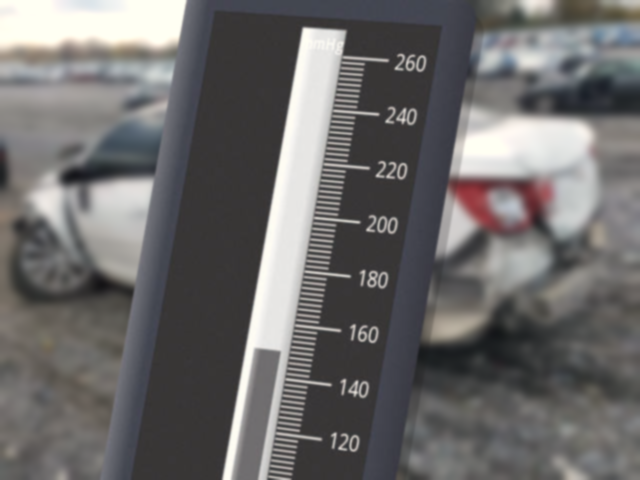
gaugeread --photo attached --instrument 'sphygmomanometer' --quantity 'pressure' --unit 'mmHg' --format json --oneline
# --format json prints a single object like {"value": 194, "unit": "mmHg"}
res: {"value": 150, "unit": "mmHg"}
